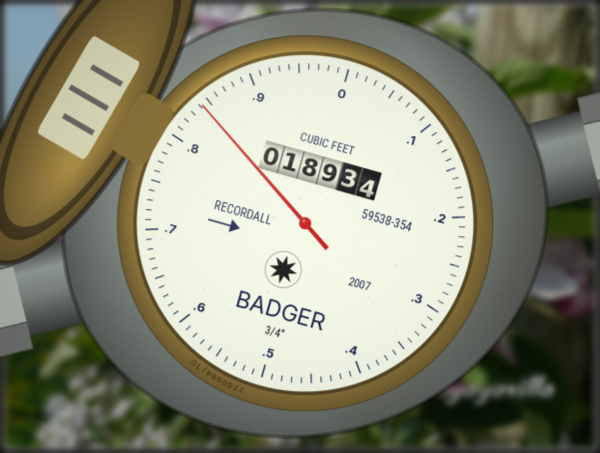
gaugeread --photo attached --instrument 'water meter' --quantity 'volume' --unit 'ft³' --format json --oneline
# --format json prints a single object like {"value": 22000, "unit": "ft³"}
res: {"value": 18933.84, "unit": "ft³"}
